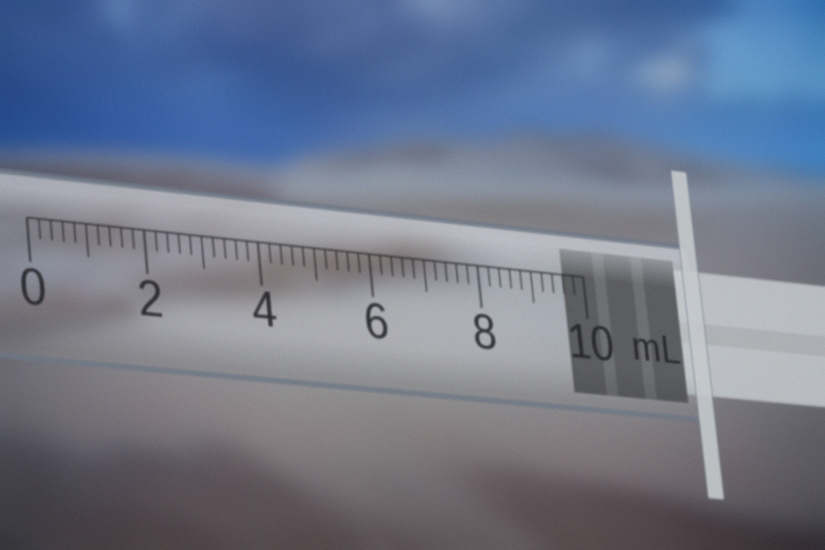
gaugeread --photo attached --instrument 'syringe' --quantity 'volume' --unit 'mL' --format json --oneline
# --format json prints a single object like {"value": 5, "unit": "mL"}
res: {"value": 9.6, "unit": "mL"}
